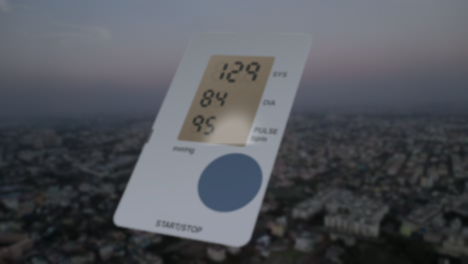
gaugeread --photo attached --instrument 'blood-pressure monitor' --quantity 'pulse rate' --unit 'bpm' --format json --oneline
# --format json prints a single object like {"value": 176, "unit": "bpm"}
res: {"value": 95, "unit": "bpm"}
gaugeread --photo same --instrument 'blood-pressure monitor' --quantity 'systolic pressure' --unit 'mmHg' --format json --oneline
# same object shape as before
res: {"value": 129, "unit": "mmHg"}
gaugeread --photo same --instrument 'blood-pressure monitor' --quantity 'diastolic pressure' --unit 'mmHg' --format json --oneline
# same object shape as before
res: {"value": 84, "unit": "mmHg"}
